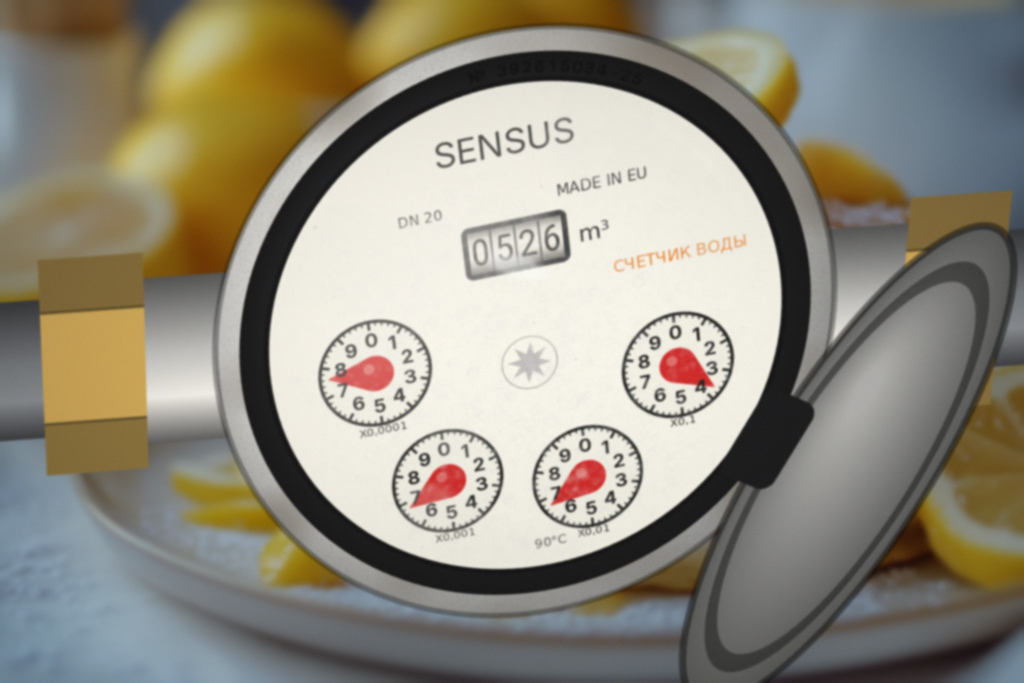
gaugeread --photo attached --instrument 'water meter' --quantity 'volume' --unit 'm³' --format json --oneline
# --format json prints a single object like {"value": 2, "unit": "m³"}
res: {"value": 526.3667, "unit": "m³"}
